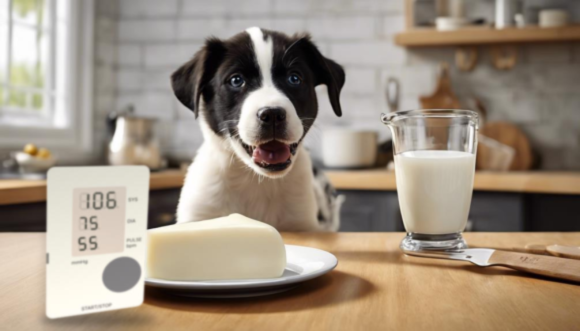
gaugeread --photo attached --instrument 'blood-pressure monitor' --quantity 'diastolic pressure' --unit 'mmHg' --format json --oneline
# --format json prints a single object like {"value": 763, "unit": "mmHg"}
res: {"value": 75, "unit": "mmHg"}
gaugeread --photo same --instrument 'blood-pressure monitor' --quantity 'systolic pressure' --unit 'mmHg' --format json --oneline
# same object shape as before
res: {"value": 106, "unit": "mmHg"}
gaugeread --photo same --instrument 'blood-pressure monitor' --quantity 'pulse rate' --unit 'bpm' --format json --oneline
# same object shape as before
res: {"value": 55, "unit": "bpm"}
